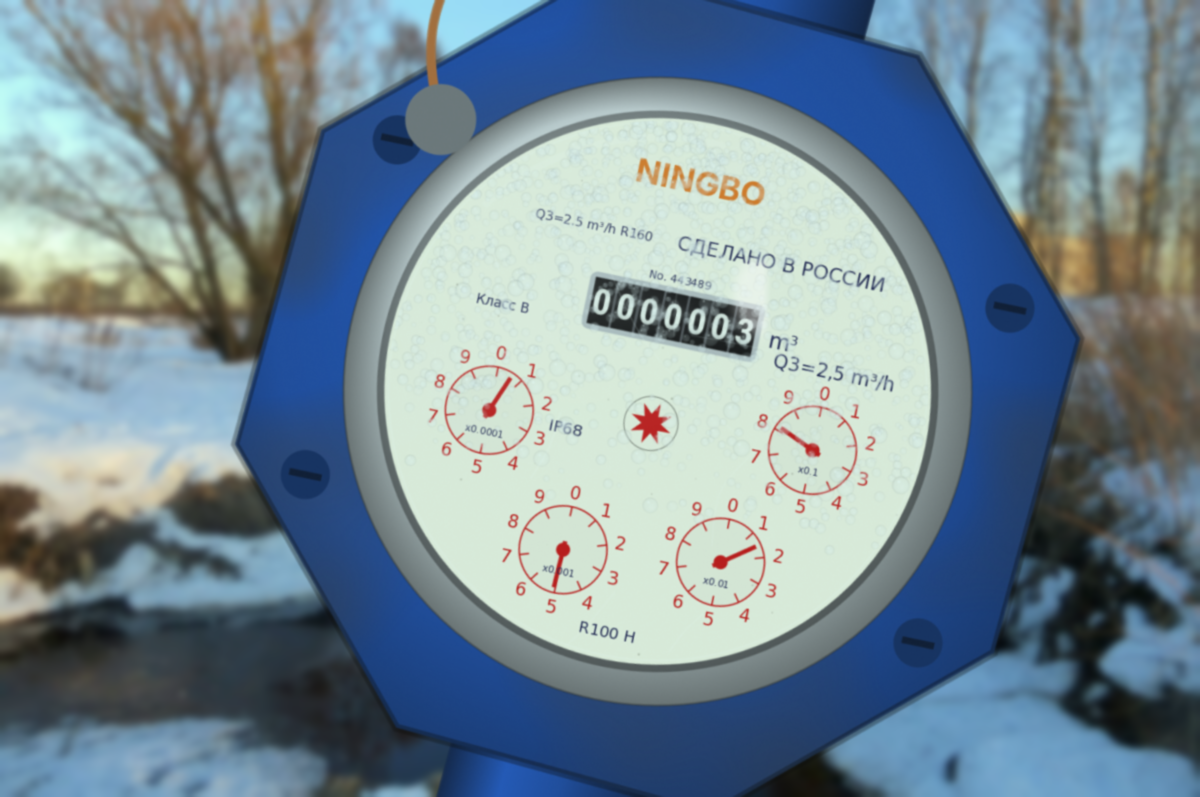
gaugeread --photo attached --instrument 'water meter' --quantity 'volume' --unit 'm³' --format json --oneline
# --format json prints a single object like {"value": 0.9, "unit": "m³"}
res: {"value": 3.8150, "unit": "m³"}
